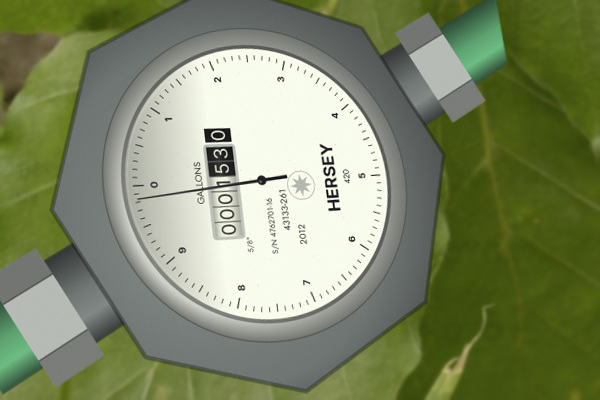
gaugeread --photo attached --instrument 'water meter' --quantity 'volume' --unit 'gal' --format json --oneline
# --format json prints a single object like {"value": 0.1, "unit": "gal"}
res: {"value": 1529.8, "unit": "gal"}
